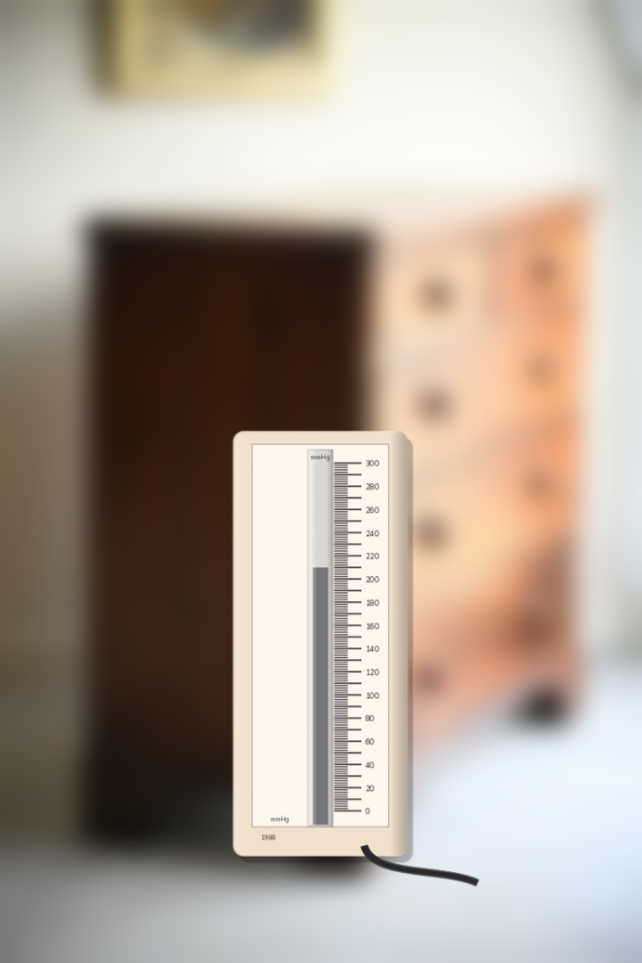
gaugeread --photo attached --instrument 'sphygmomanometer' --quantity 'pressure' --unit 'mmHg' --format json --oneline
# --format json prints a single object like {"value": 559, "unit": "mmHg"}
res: {"value": 210, "unit": "mmHg"}
